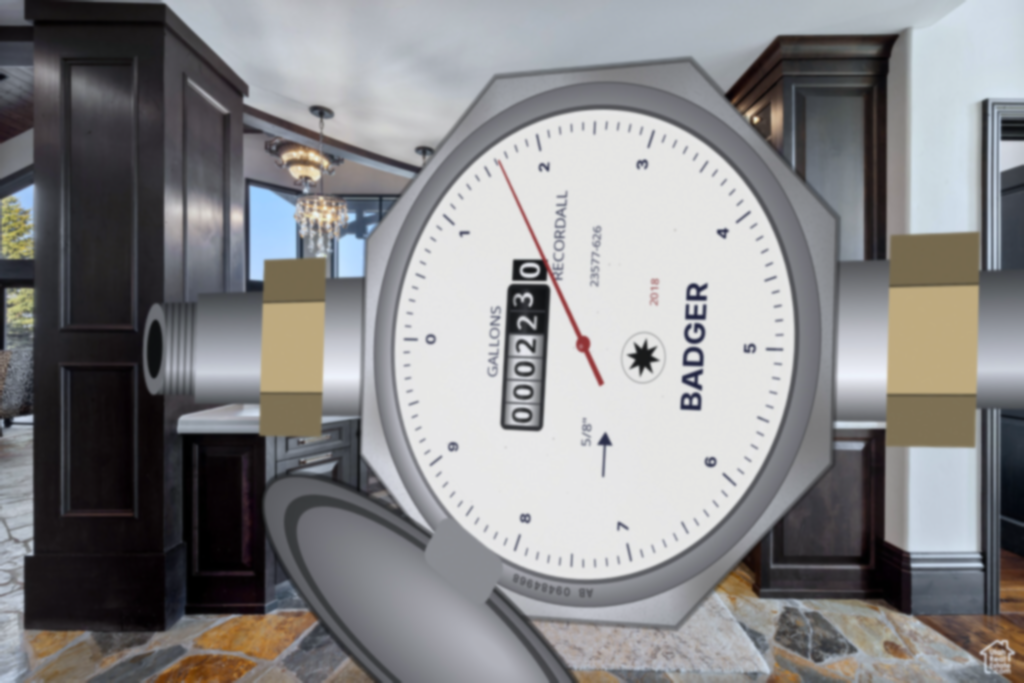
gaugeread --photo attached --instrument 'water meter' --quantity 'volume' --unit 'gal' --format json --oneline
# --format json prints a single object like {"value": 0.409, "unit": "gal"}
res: {"value": 2231.6, "unit": "gal"}
